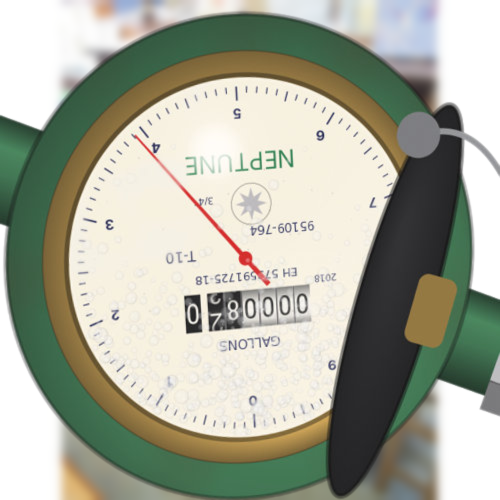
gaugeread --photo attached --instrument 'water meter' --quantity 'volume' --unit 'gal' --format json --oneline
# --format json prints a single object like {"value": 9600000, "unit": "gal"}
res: {"value": 823.9, "unit": "gal"}
